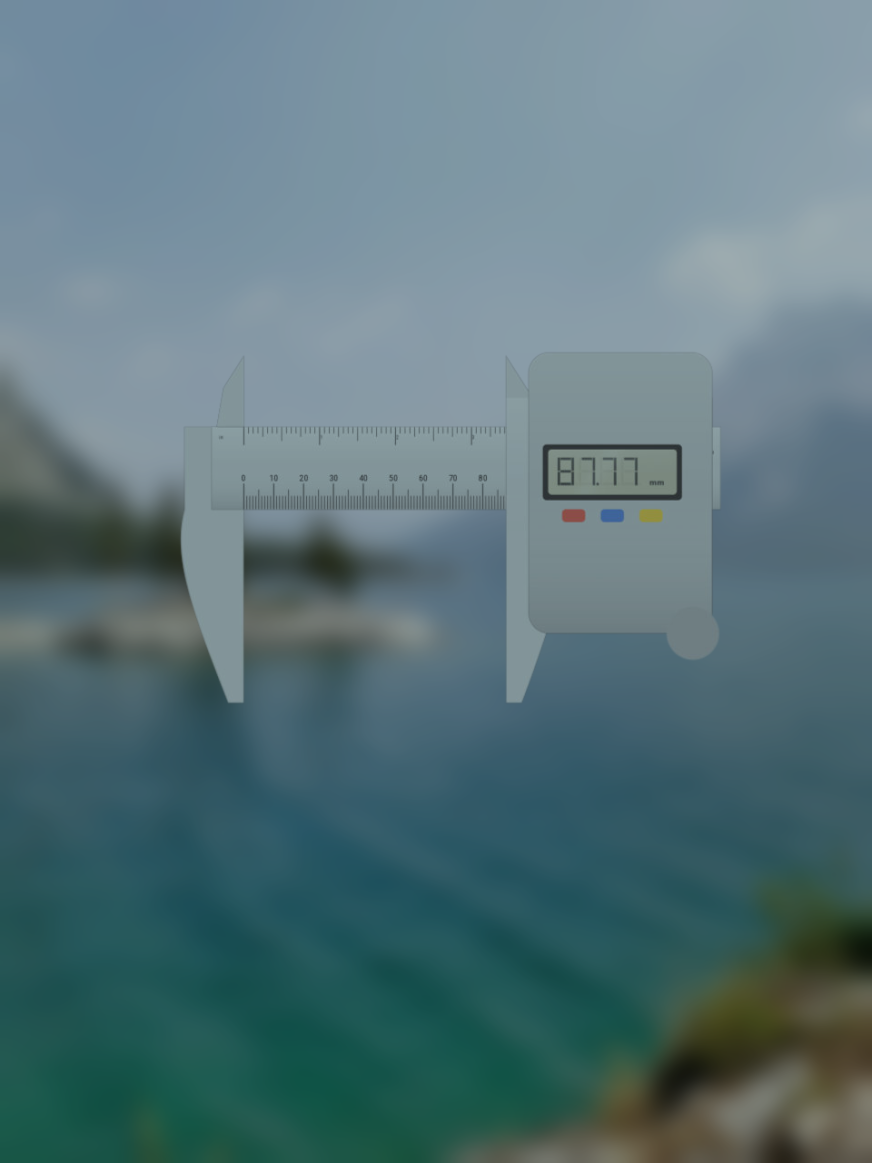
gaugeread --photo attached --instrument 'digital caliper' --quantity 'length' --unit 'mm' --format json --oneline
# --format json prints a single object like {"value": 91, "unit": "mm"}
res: {"value": 87.77, "unit": "mm"}
